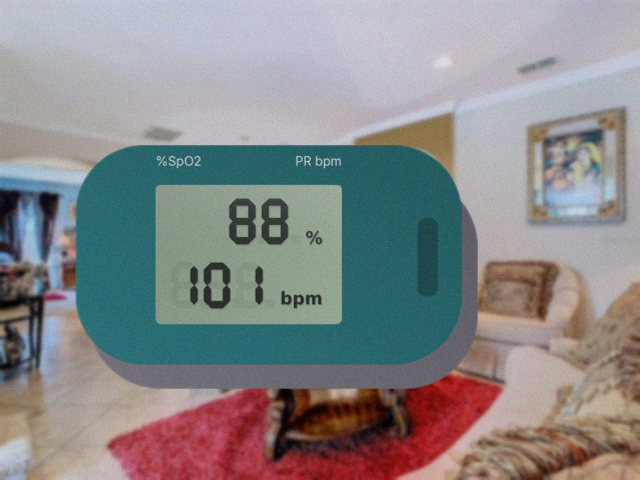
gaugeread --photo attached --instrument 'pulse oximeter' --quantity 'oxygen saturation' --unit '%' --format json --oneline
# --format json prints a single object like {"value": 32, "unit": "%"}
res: {"value": 88, "unit": "%"}
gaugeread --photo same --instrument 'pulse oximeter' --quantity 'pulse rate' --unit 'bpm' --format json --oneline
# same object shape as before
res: {"value": 101, "unit": "bpm"}
